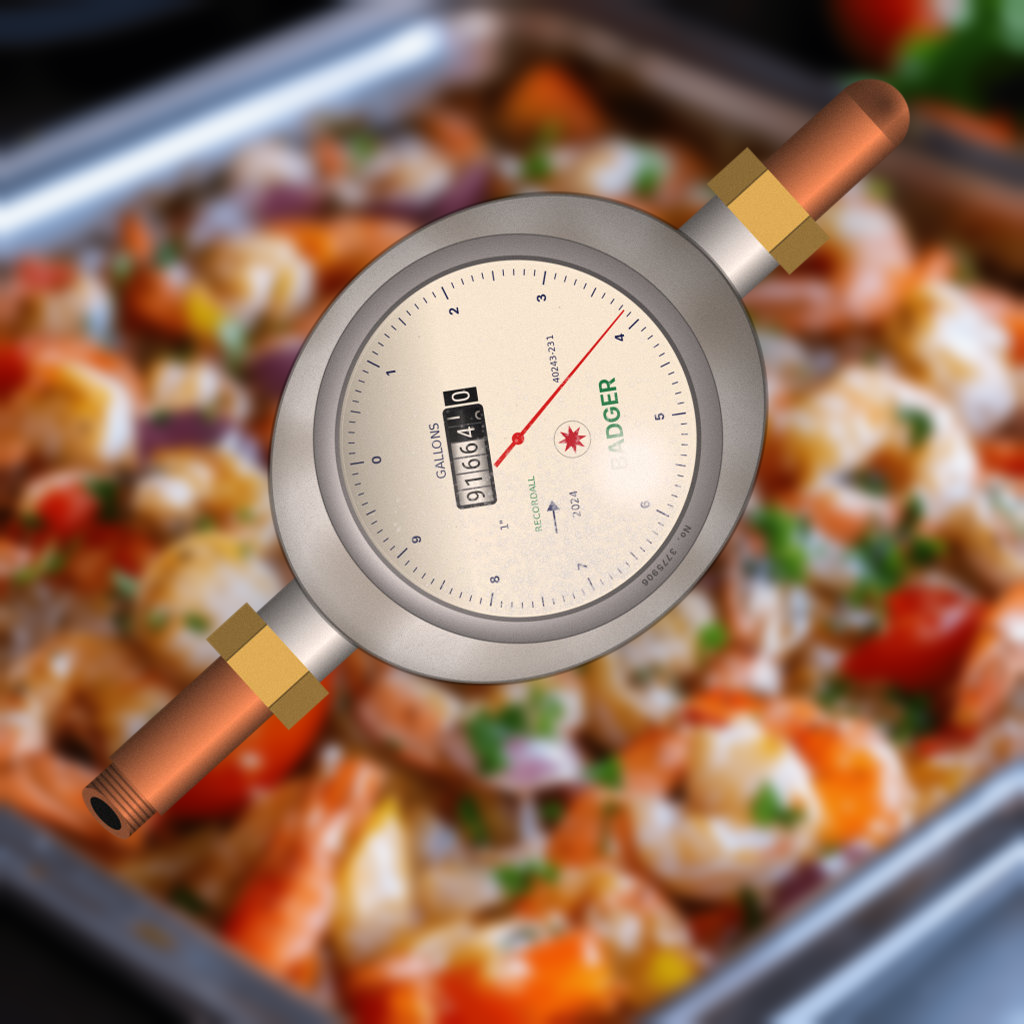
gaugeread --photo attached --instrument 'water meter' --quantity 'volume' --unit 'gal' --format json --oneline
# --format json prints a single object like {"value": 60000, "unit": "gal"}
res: {"value": 9166413.8, "unit": "gal"}
